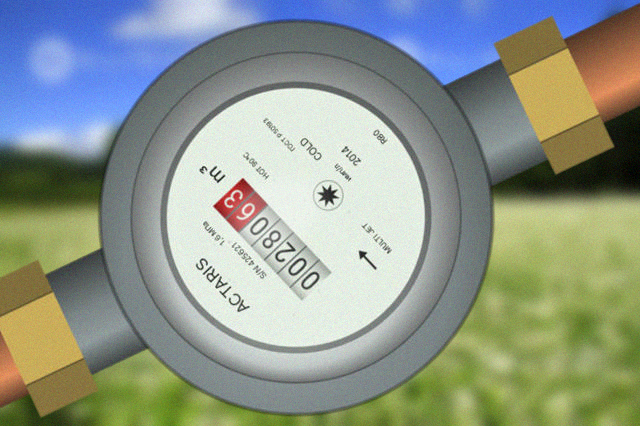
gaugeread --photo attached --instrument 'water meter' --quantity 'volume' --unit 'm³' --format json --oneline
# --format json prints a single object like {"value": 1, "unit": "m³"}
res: {"value": 280.63, "unit": "m³"}
